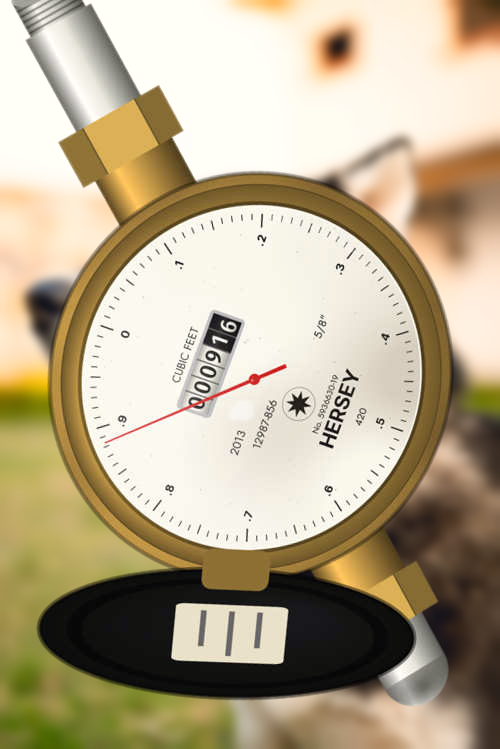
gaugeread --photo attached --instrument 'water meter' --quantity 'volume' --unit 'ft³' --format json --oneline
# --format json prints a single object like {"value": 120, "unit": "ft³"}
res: {"value": 915.88, "unit": "ft³"}
